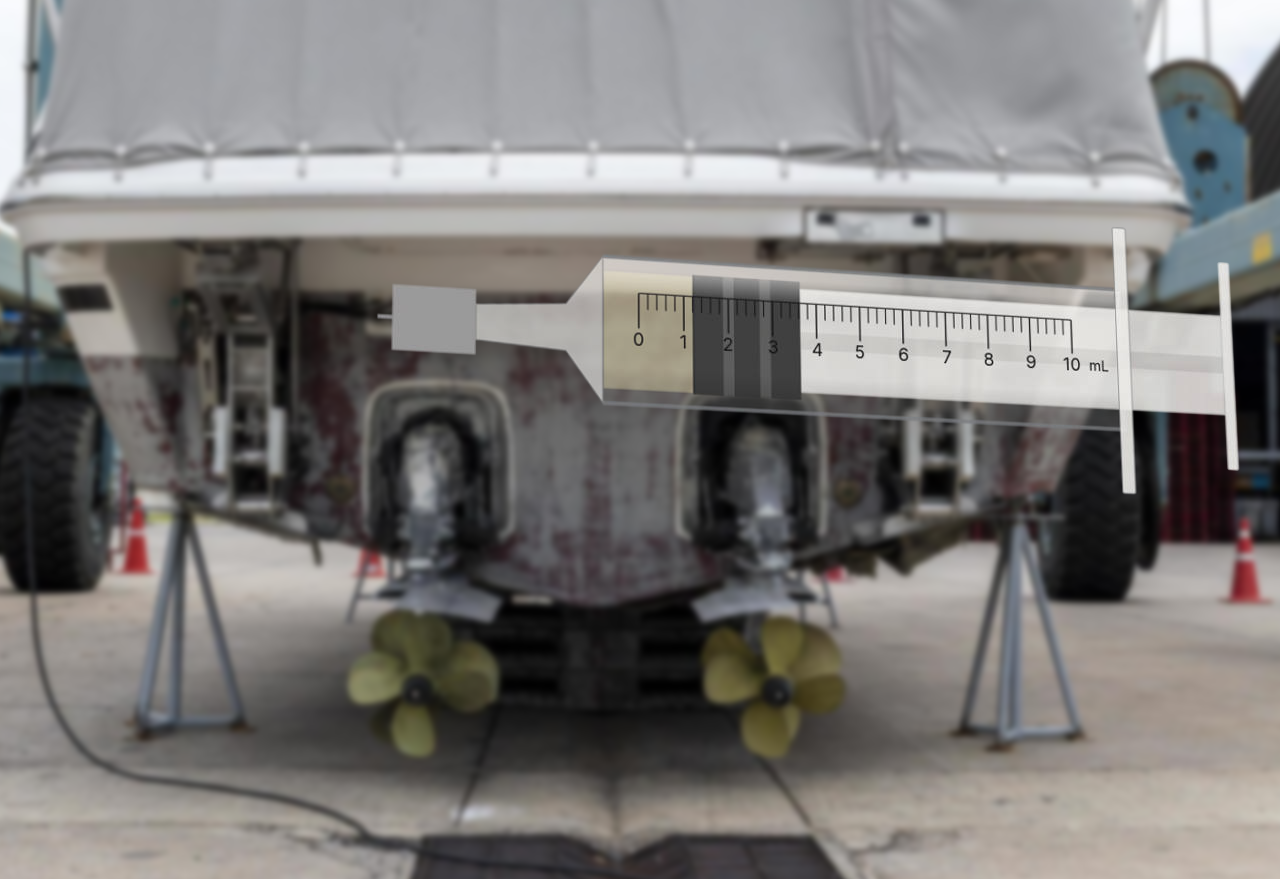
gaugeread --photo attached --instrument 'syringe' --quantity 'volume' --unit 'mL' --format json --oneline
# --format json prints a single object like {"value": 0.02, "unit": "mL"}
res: {"value": 1.2, "unit": "mL"}
